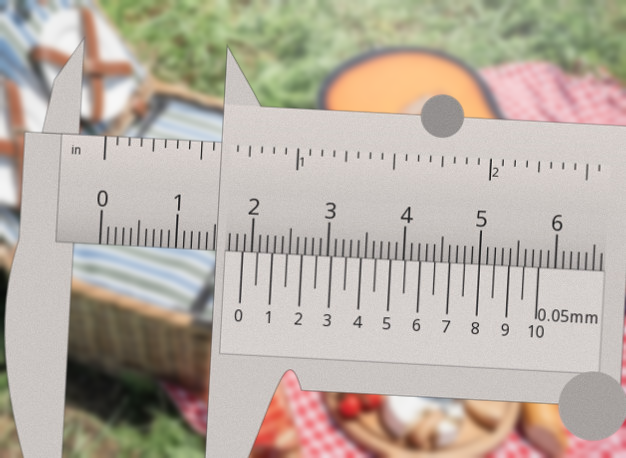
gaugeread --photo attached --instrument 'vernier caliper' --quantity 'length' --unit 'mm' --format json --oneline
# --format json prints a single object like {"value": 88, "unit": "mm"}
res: {"value": 18.8, "unit": "mm"}
